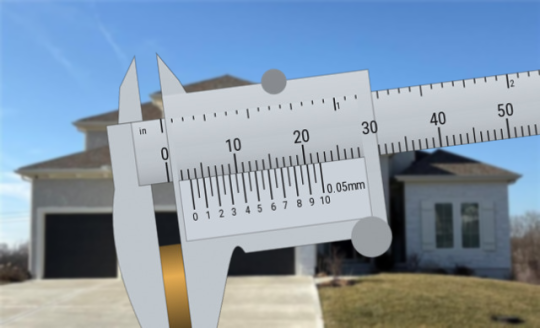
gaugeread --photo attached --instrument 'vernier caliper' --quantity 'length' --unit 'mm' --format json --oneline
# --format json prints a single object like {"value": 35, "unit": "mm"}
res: {"value": 3.2, "unit": "mm"}
